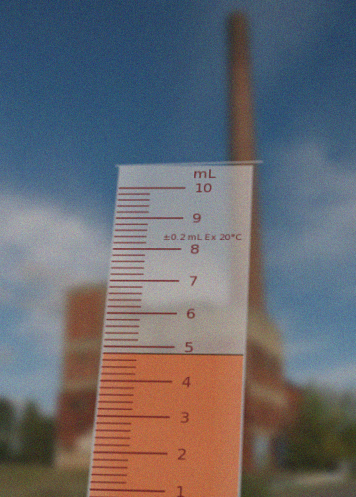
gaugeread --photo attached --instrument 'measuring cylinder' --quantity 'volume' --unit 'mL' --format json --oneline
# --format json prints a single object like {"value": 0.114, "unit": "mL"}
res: {"value": 4.8, "unit": "mL"}
